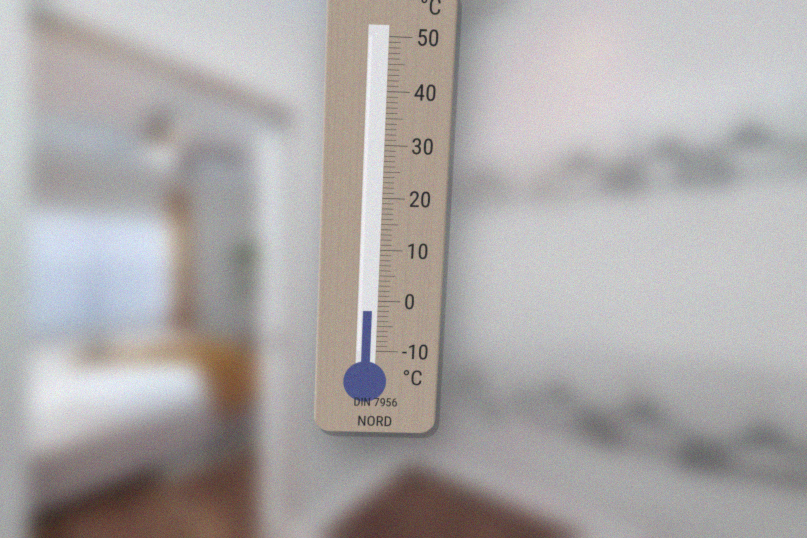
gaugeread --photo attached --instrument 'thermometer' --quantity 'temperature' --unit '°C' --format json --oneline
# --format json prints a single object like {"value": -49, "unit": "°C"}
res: {"value": -2, "unit": "°C"}
